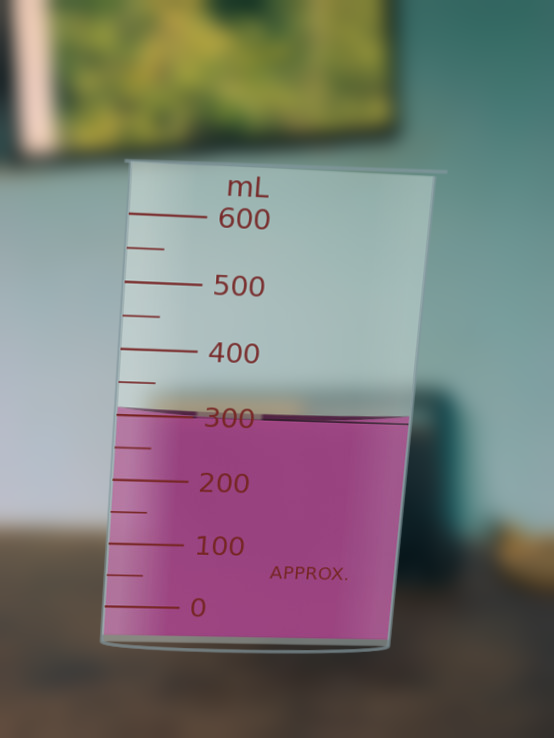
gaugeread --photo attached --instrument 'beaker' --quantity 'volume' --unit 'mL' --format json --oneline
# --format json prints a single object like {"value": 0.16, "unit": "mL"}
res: {"value": 300, "unit": "mL"}
